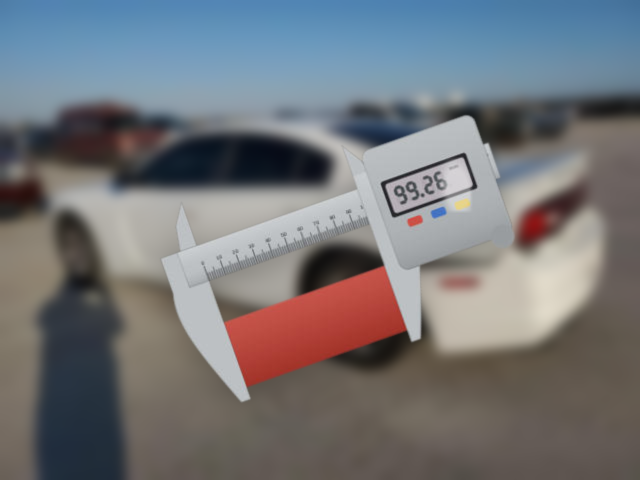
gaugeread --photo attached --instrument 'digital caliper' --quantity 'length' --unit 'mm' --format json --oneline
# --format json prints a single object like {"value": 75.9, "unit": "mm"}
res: {"value": 99.26, "unit": "mm"}
